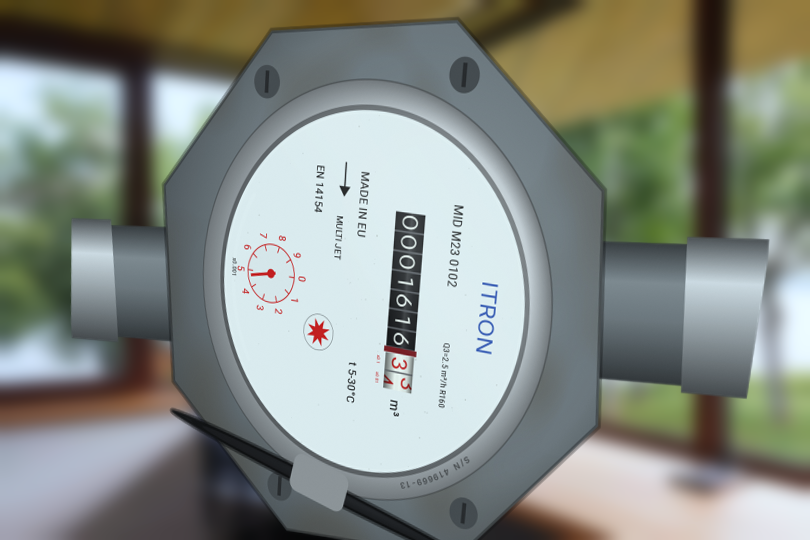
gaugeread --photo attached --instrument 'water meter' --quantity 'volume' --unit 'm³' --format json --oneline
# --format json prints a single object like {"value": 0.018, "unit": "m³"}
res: {"value": 1616.334, "unit": "m³"}
